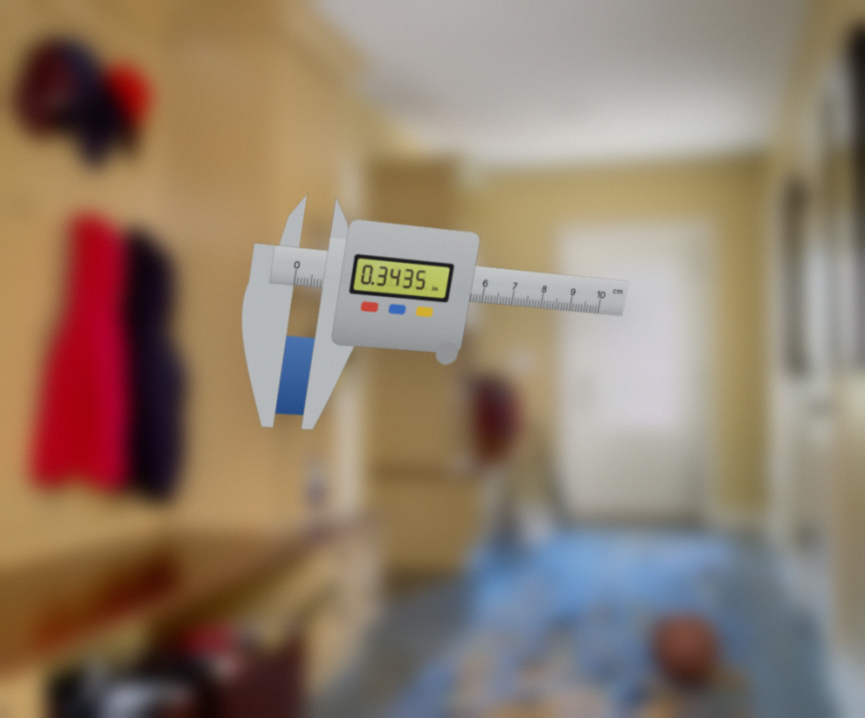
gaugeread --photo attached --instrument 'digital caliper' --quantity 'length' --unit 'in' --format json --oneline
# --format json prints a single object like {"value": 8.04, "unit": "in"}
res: {"value": 0.3435, "unit": "in"}
